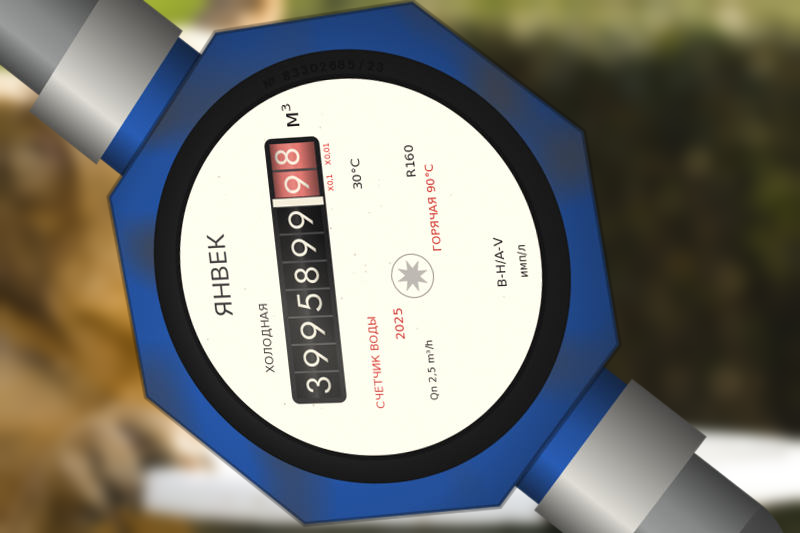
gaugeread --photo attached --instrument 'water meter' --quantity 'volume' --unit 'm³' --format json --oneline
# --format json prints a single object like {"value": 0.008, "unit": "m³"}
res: {"value": 3995899.98, "unit": "m³"}
